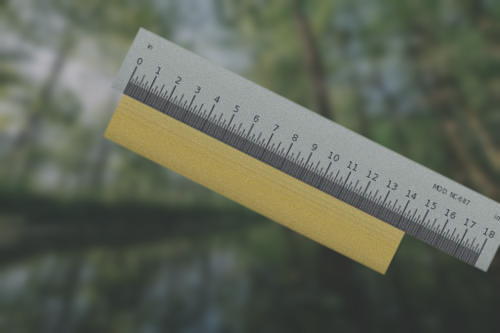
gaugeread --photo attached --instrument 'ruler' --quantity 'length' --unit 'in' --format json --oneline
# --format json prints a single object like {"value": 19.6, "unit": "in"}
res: {"value": 14.5, "unit": "in"}
